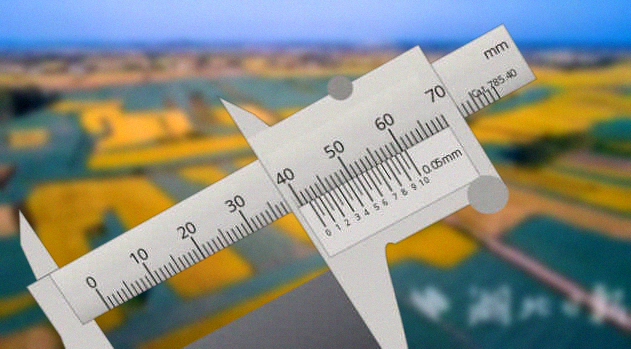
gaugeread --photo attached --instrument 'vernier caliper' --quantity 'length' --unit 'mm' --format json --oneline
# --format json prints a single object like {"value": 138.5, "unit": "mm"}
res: {"value": 41.4, "unit": "mm"}
